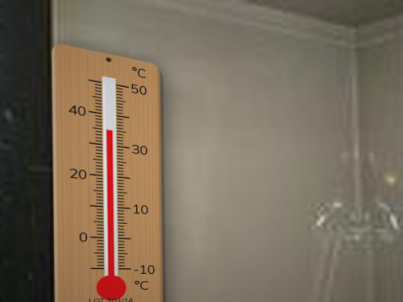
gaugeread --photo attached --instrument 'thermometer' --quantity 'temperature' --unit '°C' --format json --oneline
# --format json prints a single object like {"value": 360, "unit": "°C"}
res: {"value": 35, "unit": "°C"}
